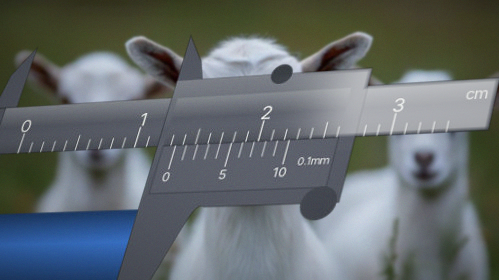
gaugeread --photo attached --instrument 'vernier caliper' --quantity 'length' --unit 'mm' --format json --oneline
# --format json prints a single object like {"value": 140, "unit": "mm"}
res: {"value": 13.4, "unit": "mm"}
